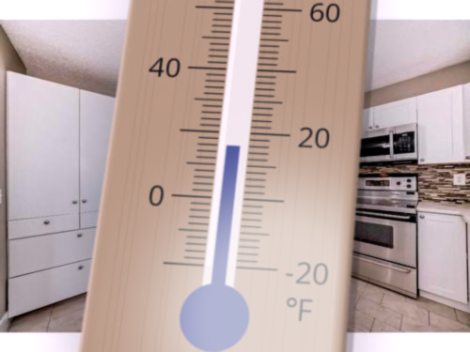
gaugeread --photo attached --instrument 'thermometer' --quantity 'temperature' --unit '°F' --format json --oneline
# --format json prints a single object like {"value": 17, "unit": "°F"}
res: {"value": 16, "unit": "°F"}
